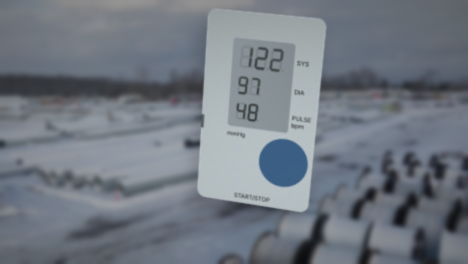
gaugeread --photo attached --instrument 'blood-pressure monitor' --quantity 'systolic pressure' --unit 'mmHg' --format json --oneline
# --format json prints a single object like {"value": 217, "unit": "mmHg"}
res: {"value": 122, "unit": "mmHg"}
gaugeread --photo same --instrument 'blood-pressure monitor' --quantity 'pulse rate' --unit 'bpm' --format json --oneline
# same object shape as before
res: {"value": 48, "unit": "bpm"}
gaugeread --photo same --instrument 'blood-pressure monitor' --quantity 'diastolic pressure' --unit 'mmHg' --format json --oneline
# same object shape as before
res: {"value": 97, "unit": "mmHg"}
